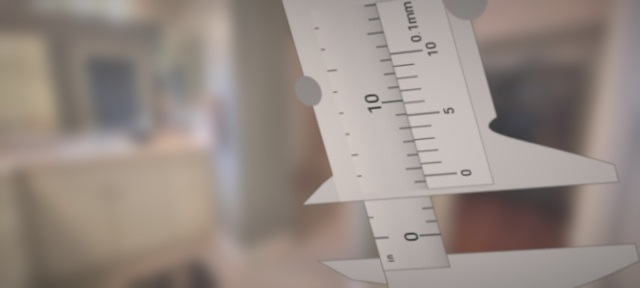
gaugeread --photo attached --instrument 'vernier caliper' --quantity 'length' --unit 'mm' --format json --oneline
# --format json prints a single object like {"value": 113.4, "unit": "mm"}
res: {"value": 4.4, "unit": "mm"}
